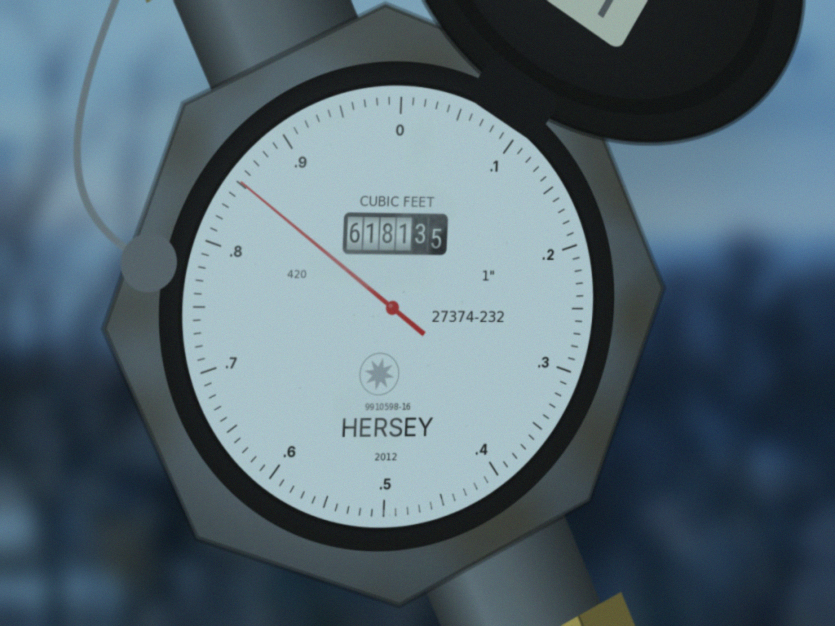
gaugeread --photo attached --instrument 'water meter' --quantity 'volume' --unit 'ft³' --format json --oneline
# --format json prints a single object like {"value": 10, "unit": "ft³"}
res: {"value": 618134.85, "unit": "ft³"}
